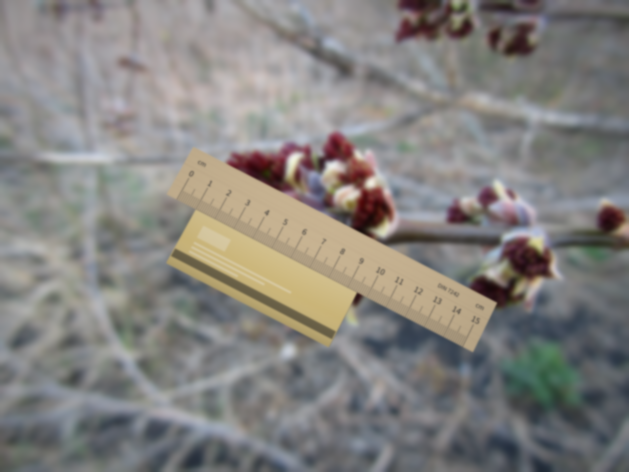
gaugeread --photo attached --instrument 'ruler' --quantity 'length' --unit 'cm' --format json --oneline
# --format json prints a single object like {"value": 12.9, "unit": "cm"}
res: {"value": 8.5, "unit": "cm"}
